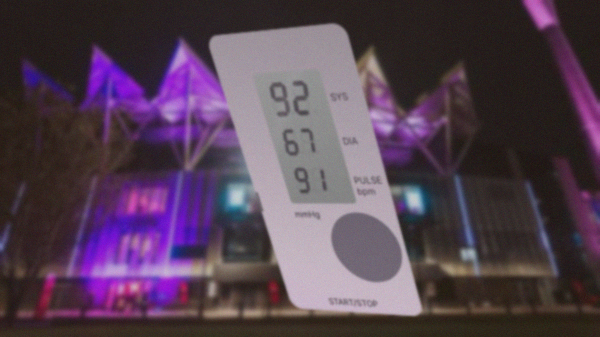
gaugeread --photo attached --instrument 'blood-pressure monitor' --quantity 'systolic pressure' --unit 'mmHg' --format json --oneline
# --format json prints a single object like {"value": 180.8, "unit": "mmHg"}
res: {"value": 92, "unit": "mmHg"}
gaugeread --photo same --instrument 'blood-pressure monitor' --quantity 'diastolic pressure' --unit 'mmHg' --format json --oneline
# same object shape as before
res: {"value": 67, "unit": "mmHg"}
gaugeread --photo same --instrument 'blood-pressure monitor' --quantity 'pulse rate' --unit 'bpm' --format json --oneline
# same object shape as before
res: {"value": 91, "unit": "bpm"}
